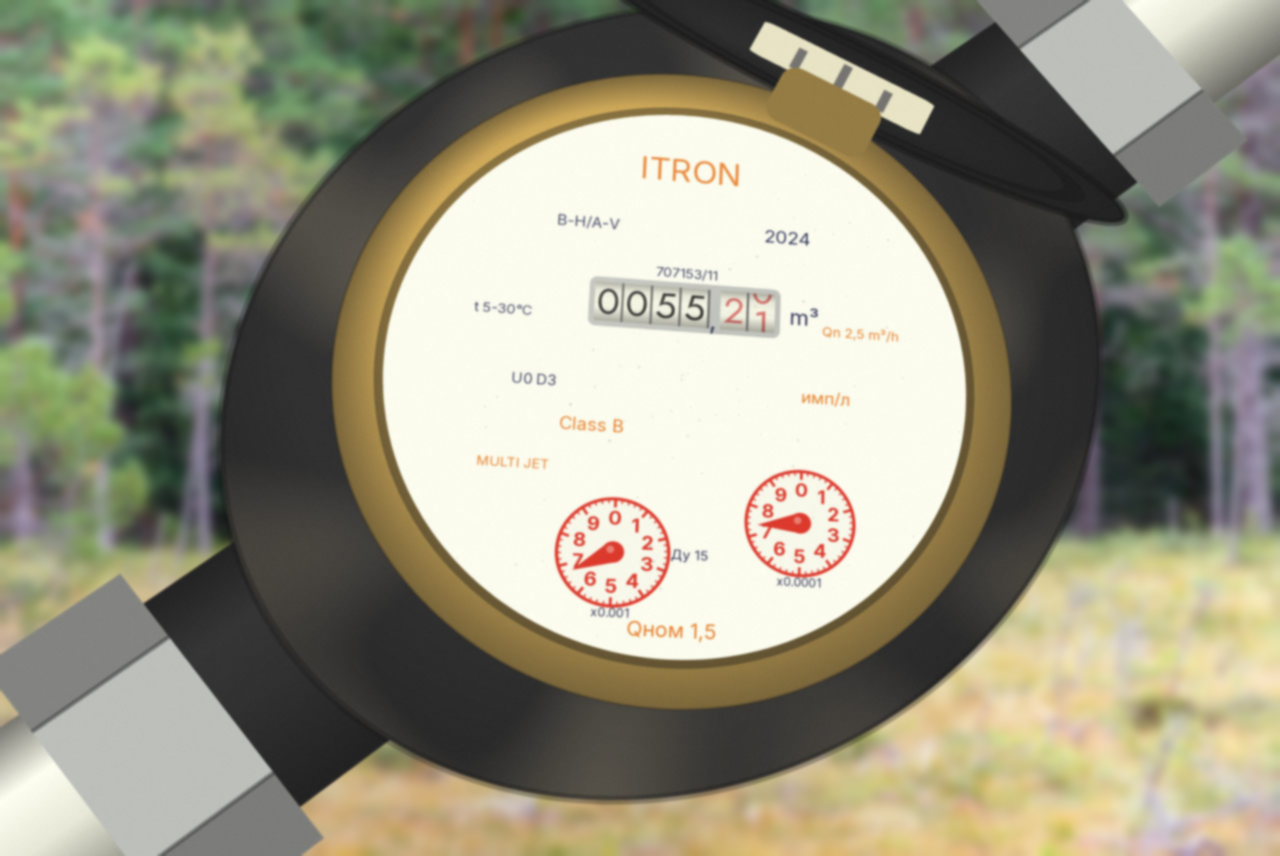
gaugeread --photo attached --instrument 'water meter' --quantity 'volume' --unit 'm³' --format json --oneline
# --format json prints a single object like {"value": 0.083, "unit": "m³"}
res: {"value": 55.2067, "unit": "m³"}
